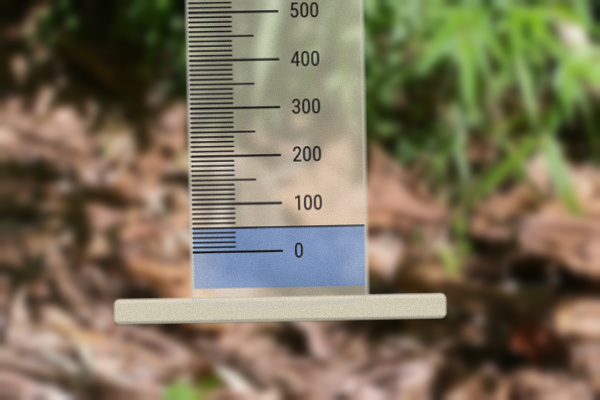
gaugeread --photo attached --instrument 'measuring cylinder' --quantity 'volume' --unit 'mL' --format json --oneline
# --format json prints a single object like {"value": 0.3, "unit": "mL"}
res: {"value": 50, "unit": "mL"}
